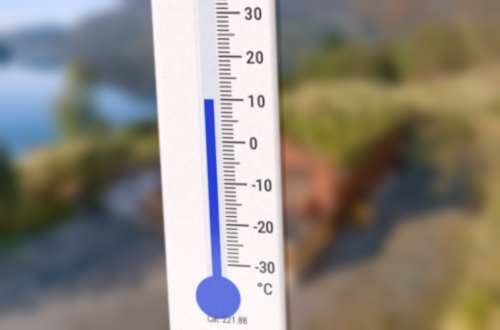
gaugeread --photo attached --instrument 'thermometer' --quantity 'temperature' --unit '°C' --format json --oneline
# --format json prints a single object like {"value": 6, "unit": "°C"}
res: {"value": 10, "unit": "°C"}
